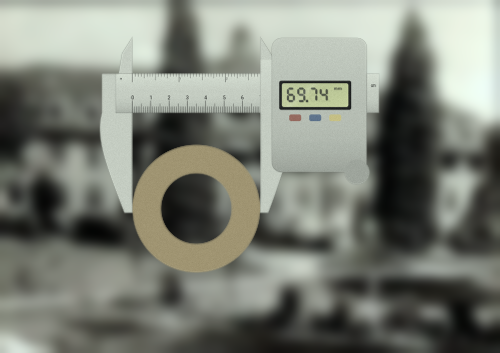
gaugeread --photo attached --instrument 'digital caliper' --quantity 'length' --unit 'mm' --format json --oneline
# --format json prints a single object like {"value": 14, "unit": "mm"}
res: {"value": 69.74, "unit": "mm"}
